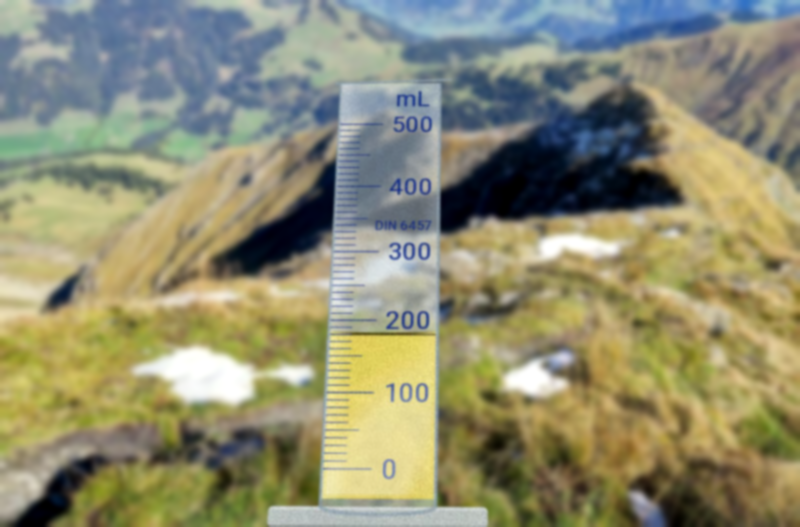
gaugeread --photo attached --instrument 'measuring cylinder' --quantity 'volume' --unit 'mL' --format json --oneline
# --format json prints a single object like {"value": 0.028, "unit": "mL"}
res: {"value": 180, "unit": "mL"}
